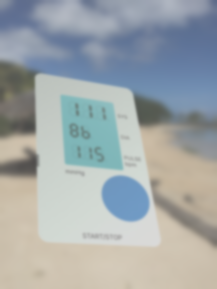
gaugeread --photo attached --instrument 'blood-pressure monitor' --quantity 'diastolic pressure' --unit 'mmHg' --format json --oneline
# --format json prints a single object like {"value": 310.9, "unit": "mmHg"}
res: {"value": 86, "unit": "mmHg"}
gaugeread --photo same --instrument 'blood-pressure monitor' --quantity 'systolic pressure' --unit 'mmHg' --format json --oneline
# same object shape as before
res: {"value": 111, "unit": "mmHg"}
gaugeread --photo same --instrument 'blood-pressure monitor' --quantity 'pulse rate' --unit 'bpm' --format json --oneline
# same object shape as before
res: {"value": 115, "unit": "bpm"}
